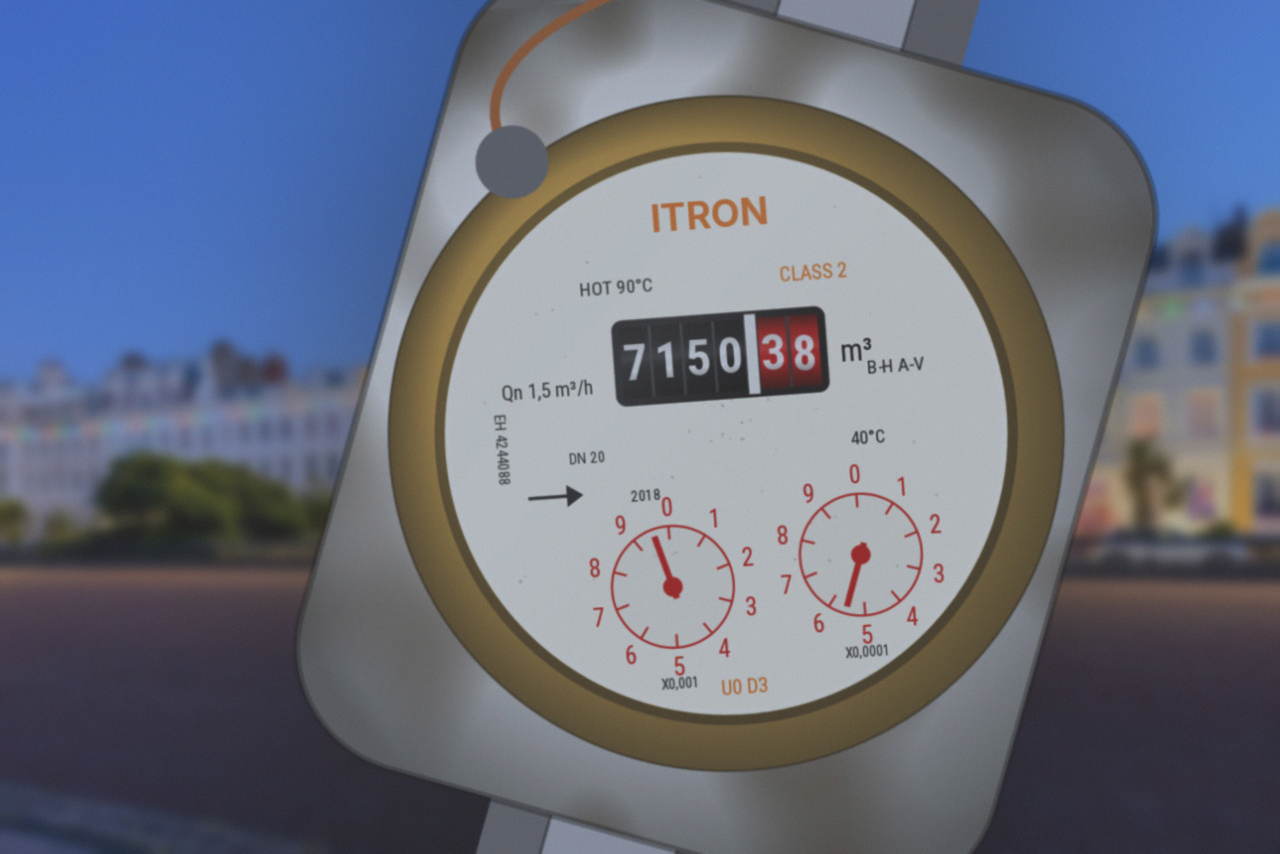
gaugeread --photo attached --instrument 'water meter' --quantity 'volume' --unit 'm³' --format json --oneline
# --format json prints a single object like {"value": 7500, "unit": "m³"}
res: {"value": 7150.3795, "unit": "m³"}
